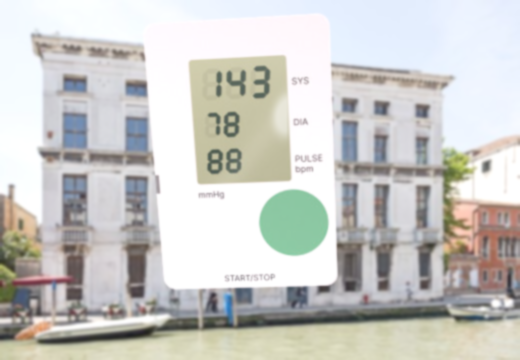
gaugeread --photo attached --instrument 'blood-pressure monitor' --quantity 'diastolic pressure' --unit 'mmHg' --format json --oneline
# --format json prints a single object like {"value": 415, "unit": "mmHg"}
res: {"value": 78, "unit": "mmHg"}
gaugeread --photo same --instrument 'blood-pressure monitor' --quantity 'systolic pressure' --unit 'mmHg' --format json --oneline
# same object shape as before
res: {"value": 143, "unit": "mmHg"}
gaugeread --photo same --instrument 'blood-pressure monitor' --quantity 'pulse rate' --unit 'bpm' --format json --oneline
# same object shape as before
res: {"value": 88, "unit": "bpm"}
